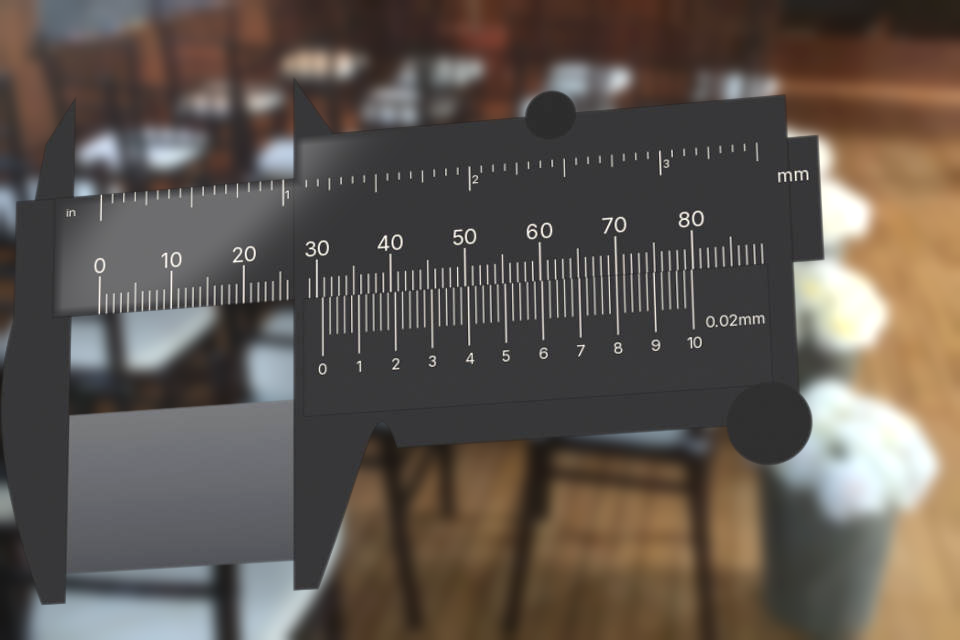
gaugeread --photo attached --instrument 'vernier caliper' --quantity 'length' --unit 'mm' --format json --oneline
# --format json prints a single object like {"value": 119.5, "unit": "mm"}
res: {"value": 30.8, "unit": "mm"}
